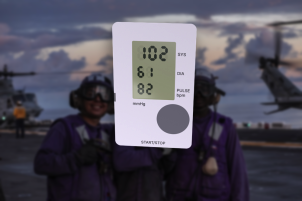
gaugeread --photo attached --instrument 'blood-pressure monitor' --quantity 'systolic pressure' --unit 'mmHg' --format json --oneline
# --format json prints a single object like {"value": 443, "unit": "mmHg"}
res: {"value": 102, "unit": "mmHg"}
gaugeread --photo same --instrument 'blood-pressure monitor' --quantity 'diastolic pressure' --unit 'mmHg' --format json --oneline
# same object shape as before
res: {"value": 61, "unit": "mmHg"}
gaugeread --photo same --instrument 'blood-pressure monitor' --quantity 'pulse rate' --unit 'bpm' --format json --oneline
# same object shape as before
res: {"value": 82, "unit": "bpm"}
